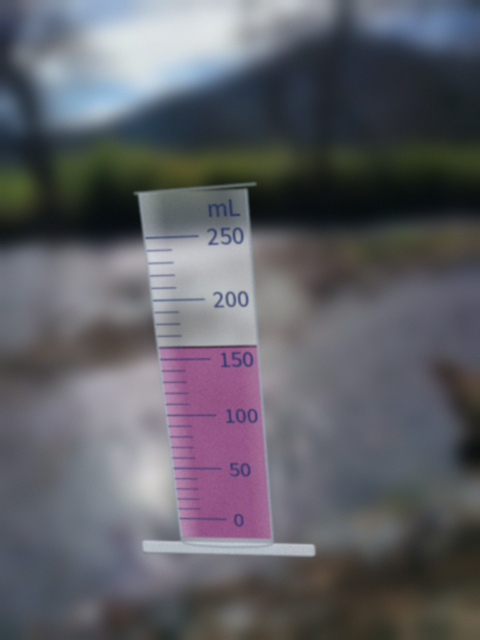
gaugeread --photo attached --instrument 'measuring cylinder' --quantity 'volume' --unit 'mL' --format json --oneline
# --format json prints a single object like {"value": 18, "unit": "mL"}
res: {"value": 160, "unit": "mL"}
